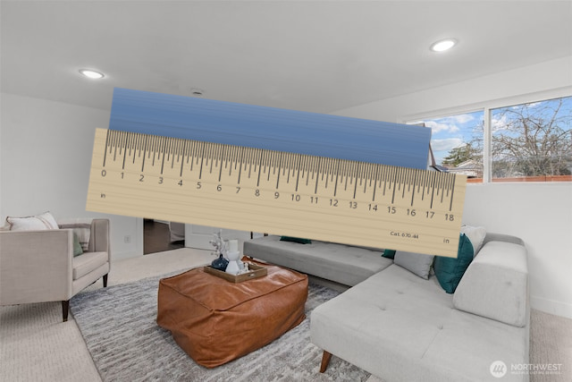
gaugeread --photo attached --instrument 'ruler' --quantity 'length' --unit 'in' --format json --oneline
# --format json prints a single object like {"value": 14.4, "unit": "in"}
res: {"value": 16.5, "unit": "in"}
